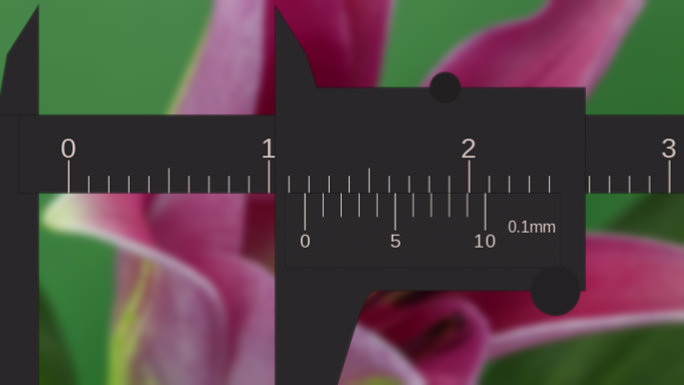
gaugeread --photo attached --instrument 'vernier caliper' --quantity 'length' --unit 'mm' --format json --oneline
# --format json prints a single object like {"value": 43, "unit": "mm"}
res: {"value": 11.8, "unit": "mm"}
